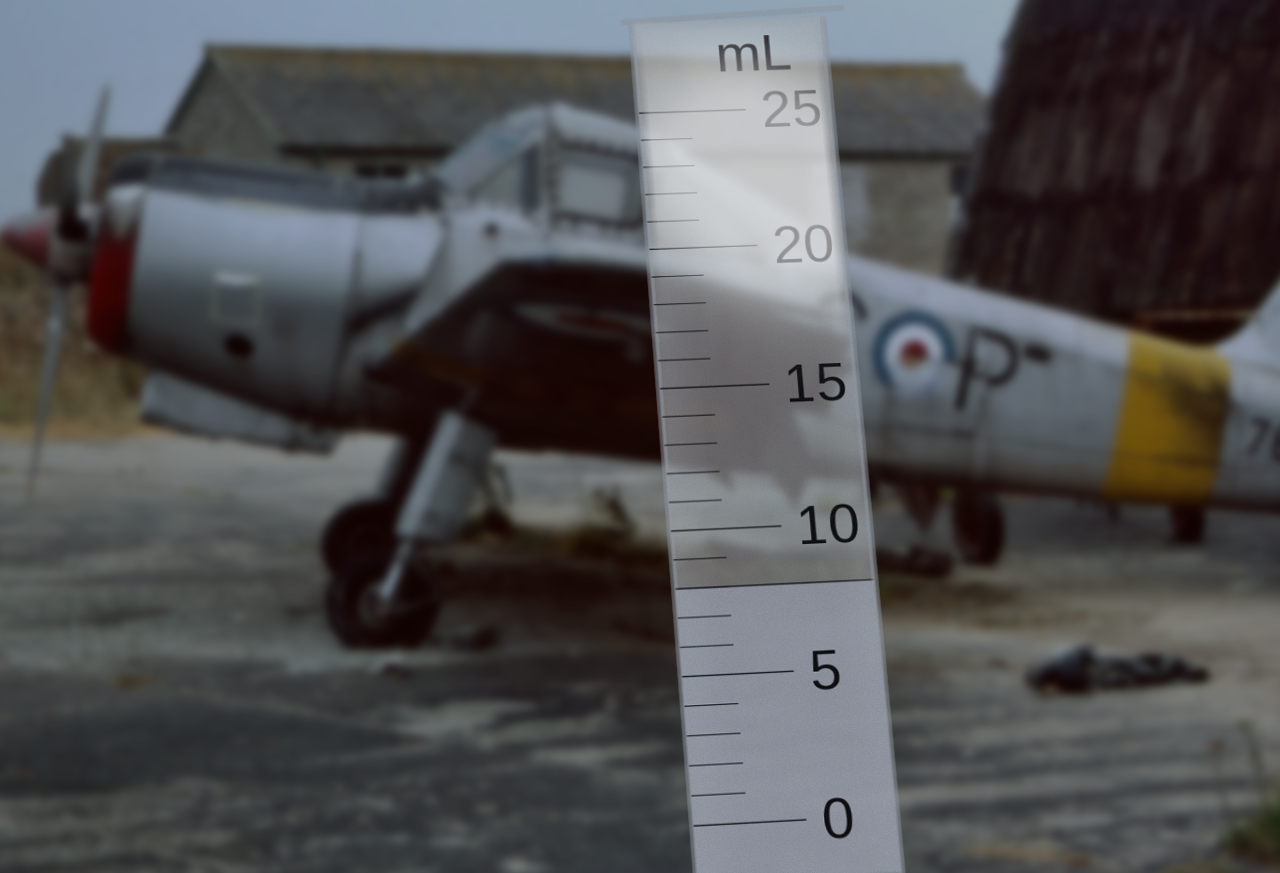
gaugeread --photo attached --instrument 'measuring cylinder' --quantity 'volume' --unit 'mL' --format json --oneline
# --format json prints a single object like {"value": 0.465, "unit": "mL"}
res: {"value": 8, "unit": "mL"}
